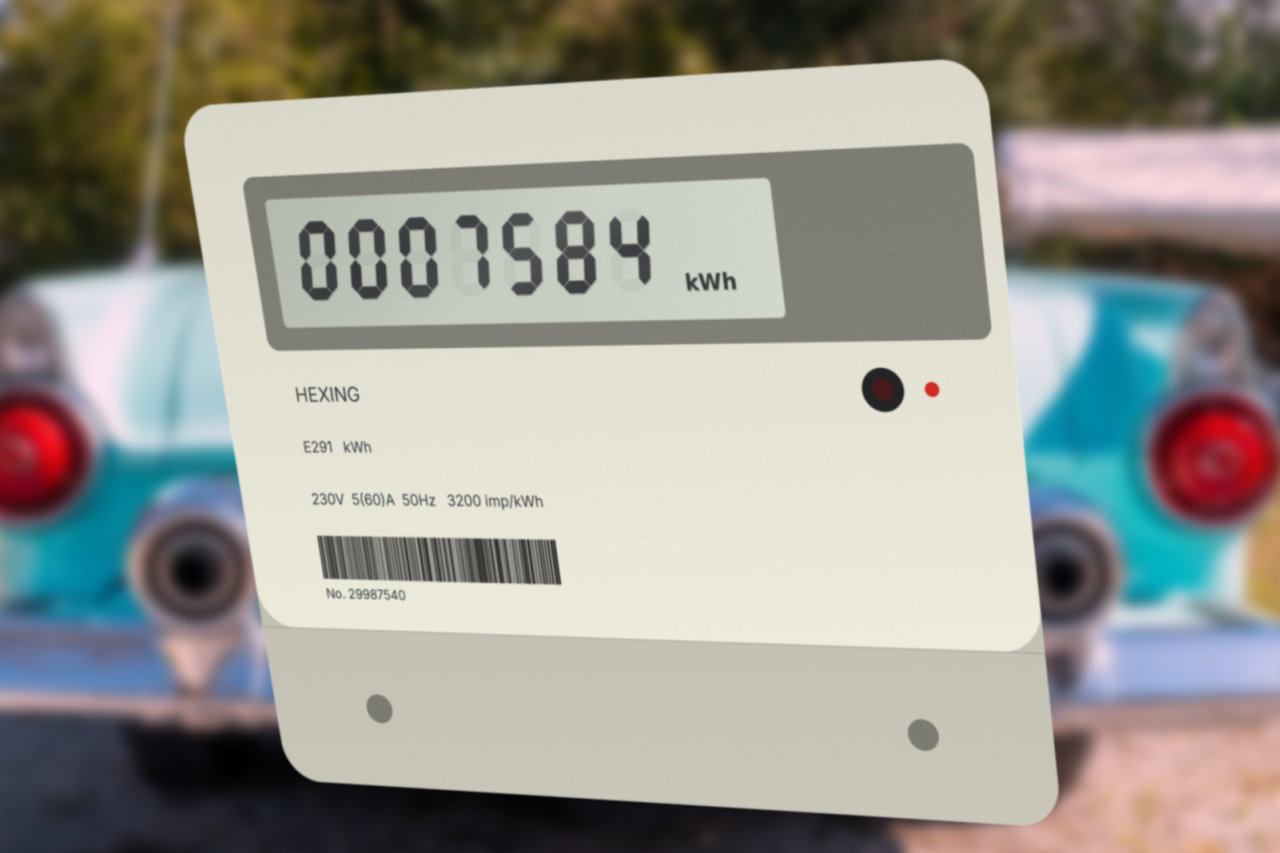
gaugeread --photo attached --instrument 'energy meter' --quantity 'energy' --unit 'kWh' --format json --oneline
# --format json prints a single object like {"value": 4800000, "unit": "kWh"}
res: {"value": 7584, "unit": "kWh"}
